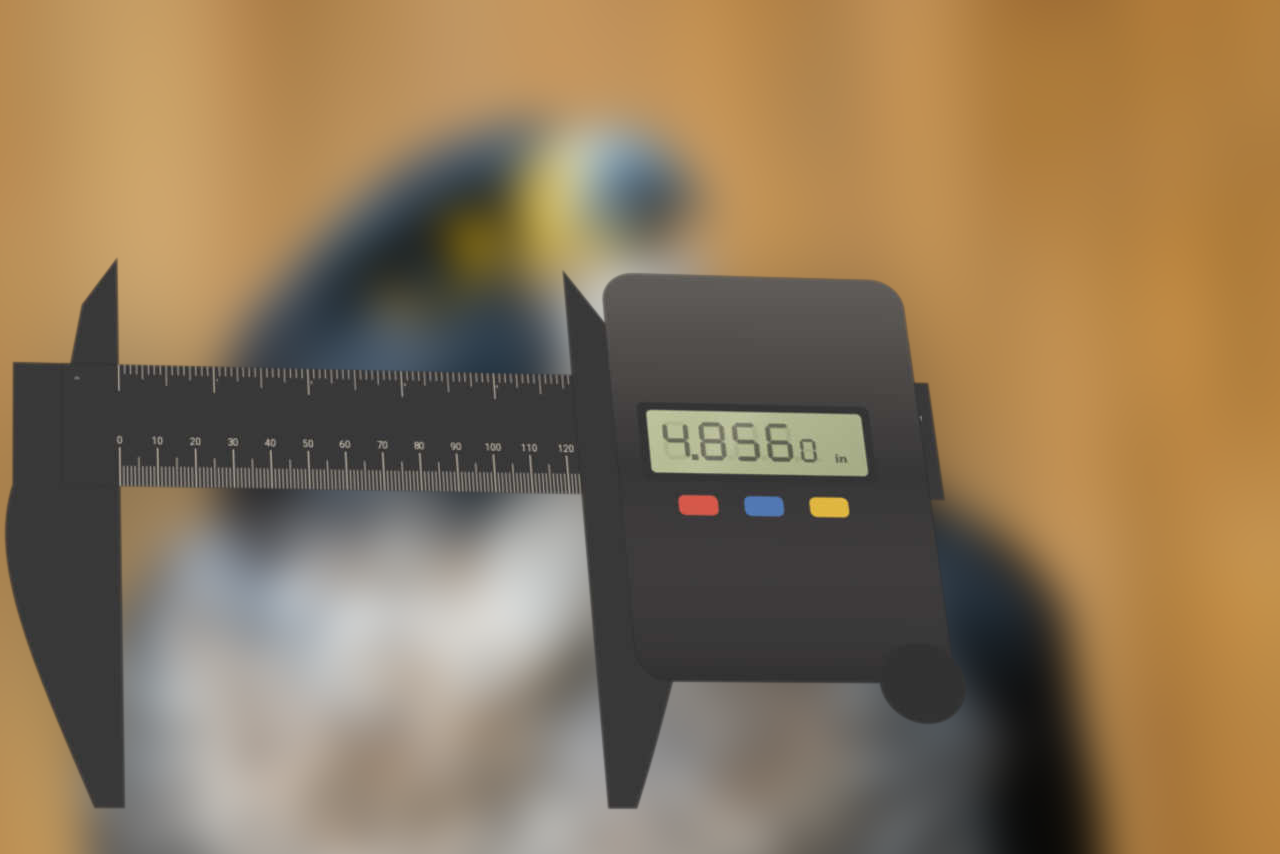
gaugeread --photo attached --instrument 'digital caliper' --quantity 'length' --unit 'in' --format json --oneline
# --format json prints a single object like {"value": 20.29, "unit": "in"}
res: {"value": 4.8560, "unit": "in"}
